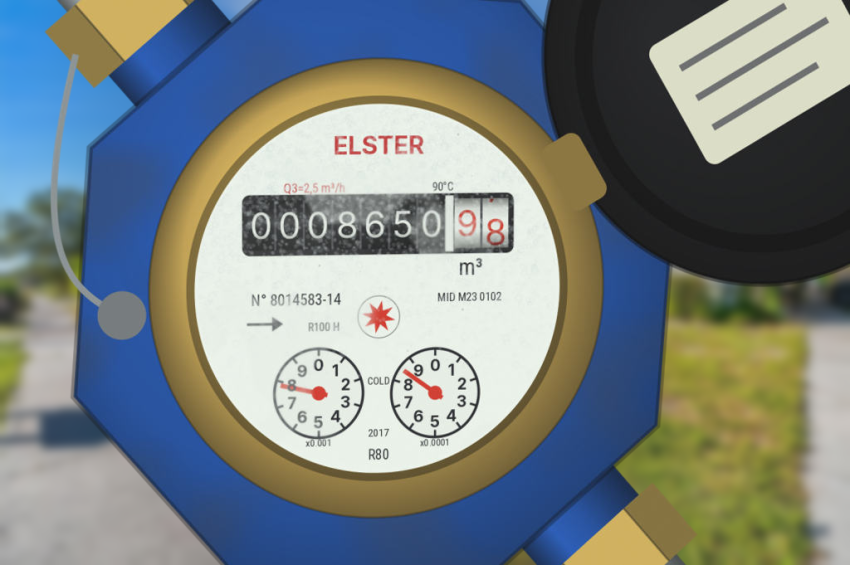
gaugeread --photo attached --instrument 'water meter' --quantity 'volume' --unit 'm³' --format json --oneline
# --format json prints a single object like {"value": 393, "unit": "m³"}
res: {"value": 8650.9778, "unit": "m³"}
